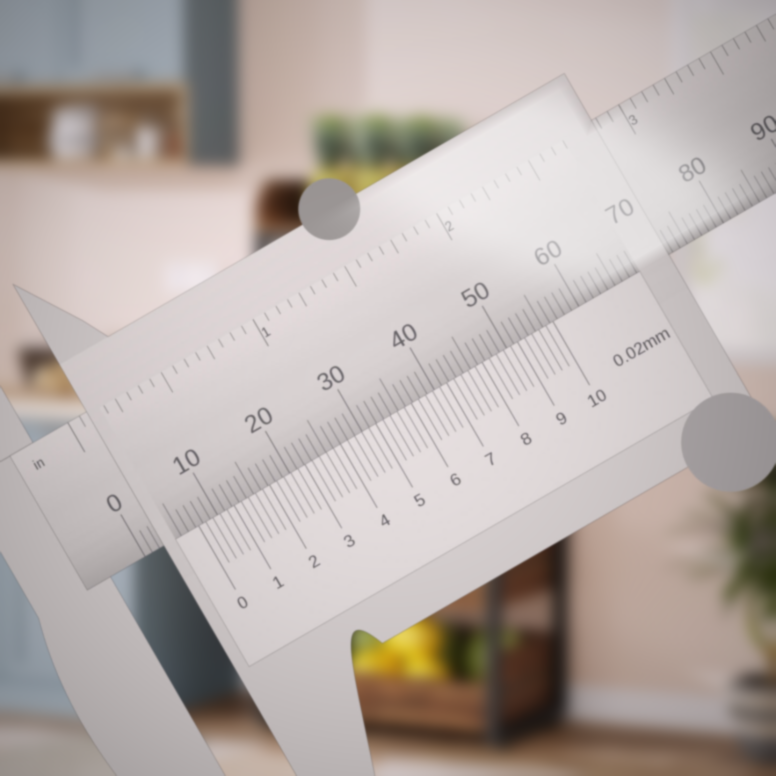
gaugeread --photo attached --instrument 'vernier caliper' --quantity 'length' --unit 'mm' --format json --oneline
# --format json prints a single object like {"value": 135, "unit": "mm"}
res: {"value": 7.4, "unit": "mm"}
